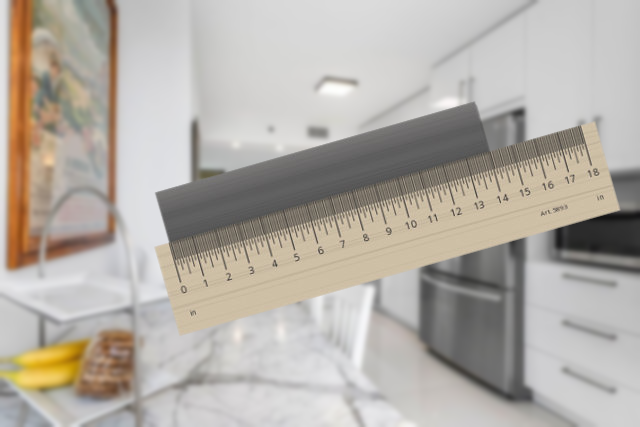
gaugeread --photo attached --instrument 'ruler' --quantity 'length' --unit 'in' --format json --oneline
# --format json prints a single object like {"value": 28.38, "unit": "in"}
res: {"value": 14, "unit": "in"}
